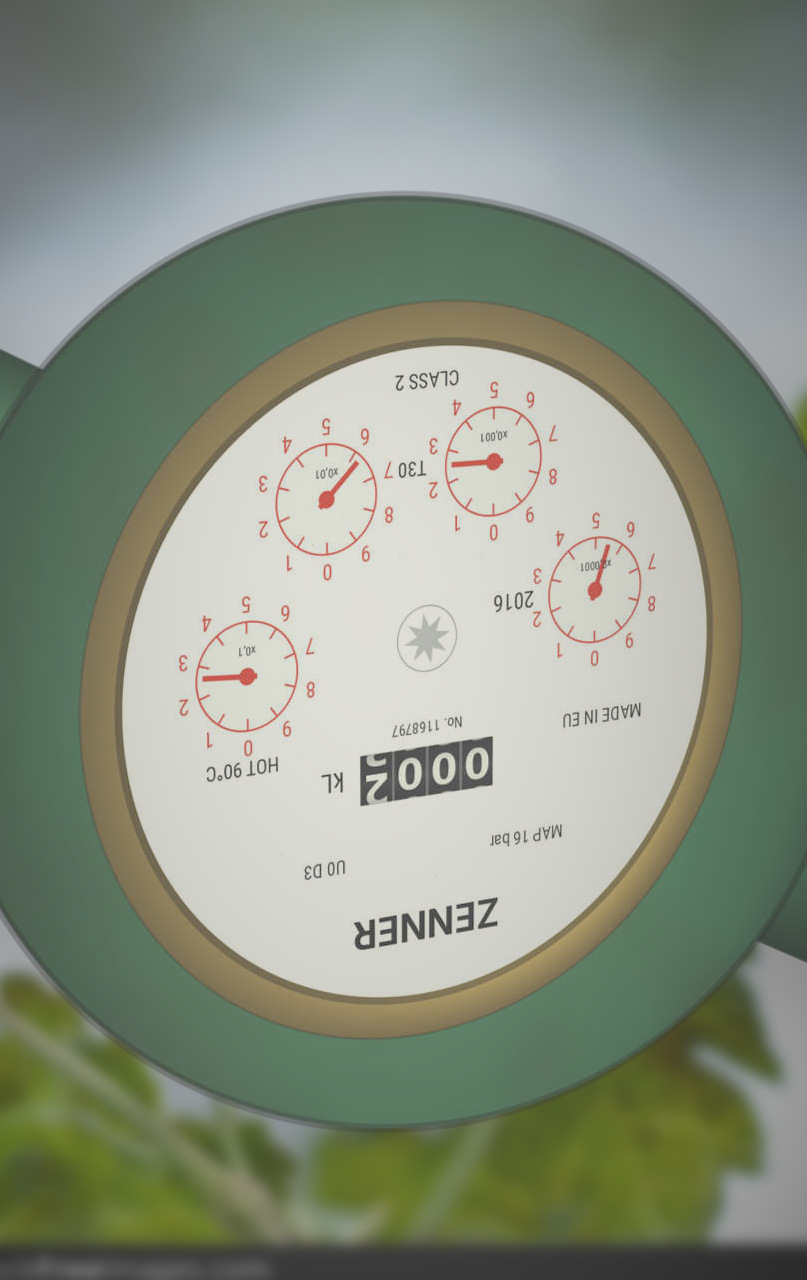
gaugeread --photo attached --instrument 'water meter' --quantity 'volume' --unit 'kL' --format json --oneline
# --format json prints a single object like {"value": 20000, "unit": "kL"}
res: {"value": 2.2625, "unit": "kL"}
